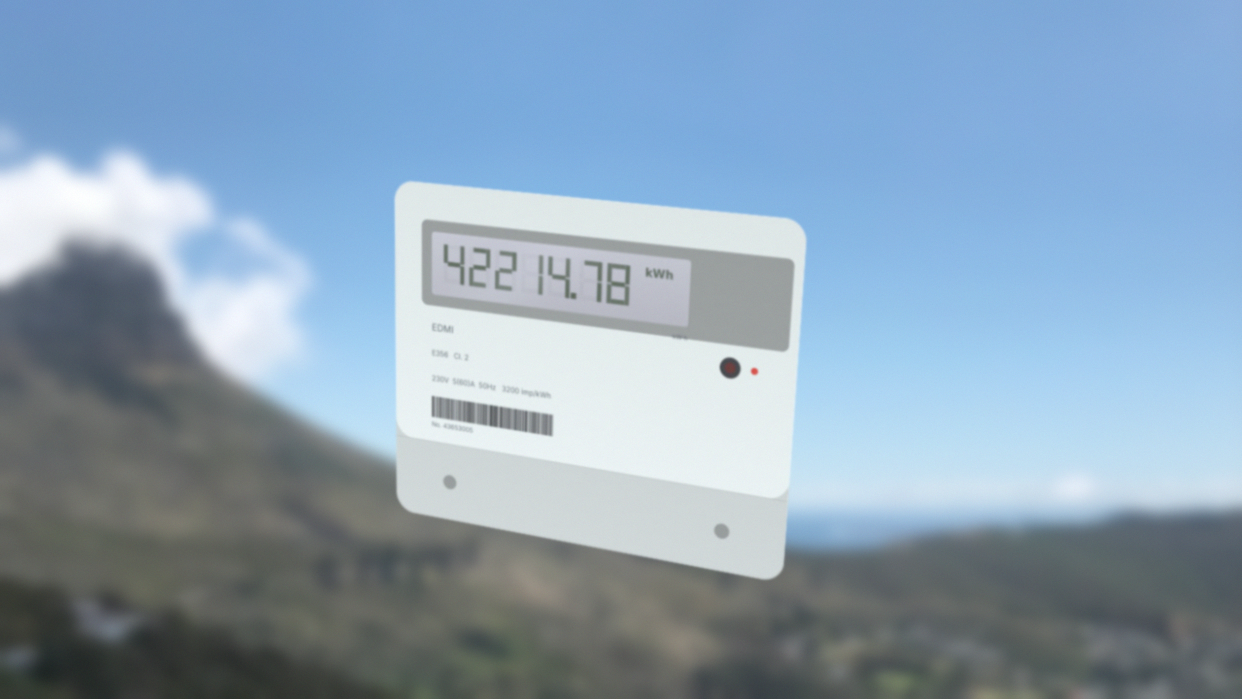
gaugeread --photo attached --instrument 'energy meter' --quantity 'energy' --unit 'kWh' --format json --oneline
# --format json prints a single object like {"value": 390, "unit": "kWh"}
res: {"value": 42214.78, "unit": "kWh"}
